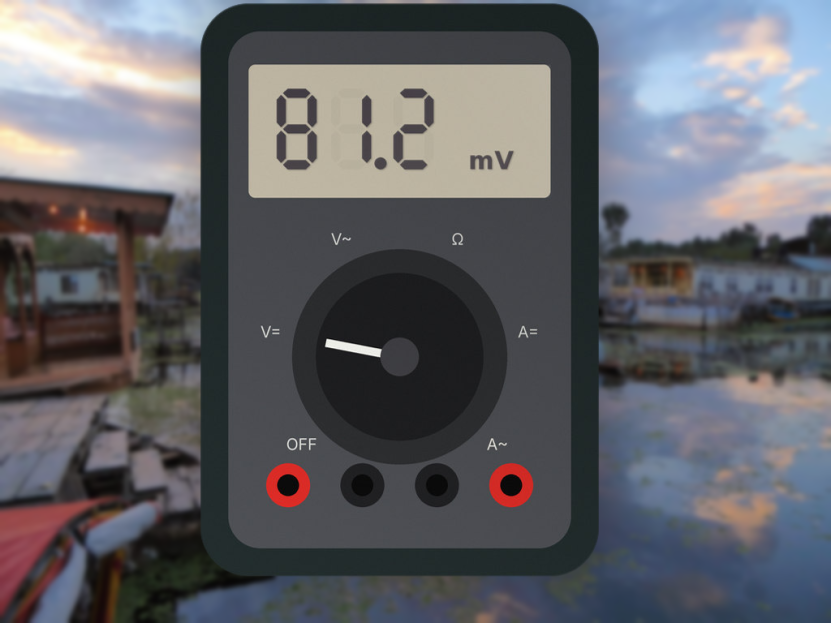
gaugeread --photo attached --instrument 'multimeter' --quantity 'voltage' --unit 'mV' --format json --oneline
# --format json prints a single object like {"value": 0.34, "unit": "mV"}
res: {"value": 81.2, "unit": "mV"}
